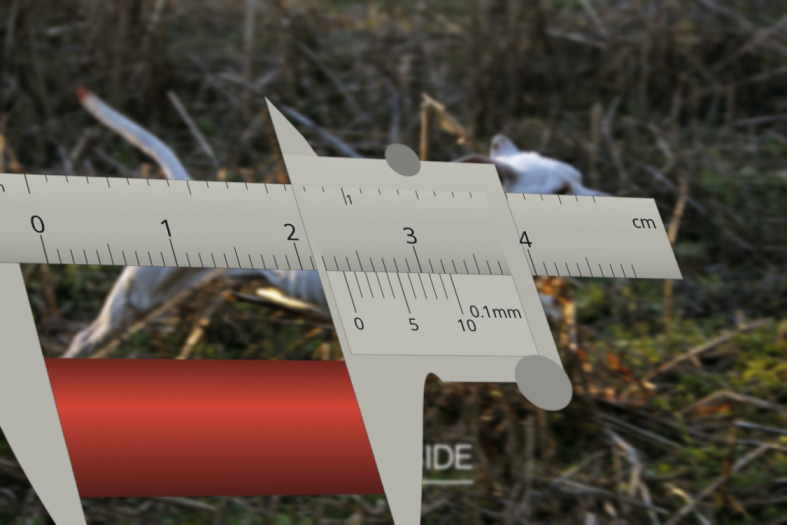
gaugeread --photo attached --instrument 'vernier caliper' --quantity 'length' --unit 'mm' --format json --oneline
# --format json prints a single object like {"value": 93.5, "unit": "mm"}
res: {"value": 23.4, "unit": "mm"}
